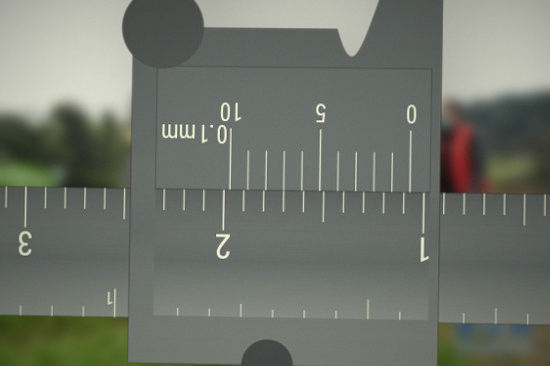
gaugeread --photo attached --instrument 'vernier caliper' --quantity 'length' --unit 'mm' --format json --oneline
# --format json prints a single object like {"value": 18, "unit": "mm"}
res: {"value": 10.7, "unit": "mm"}
